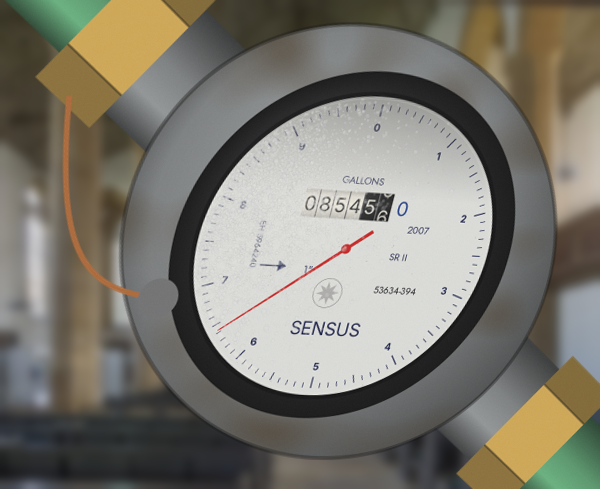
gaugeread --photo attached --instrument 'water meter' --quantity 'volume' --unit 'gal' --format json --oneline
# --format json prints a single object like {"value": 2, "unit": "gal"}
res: {"value": 854556.4, "unit": "gal"}
